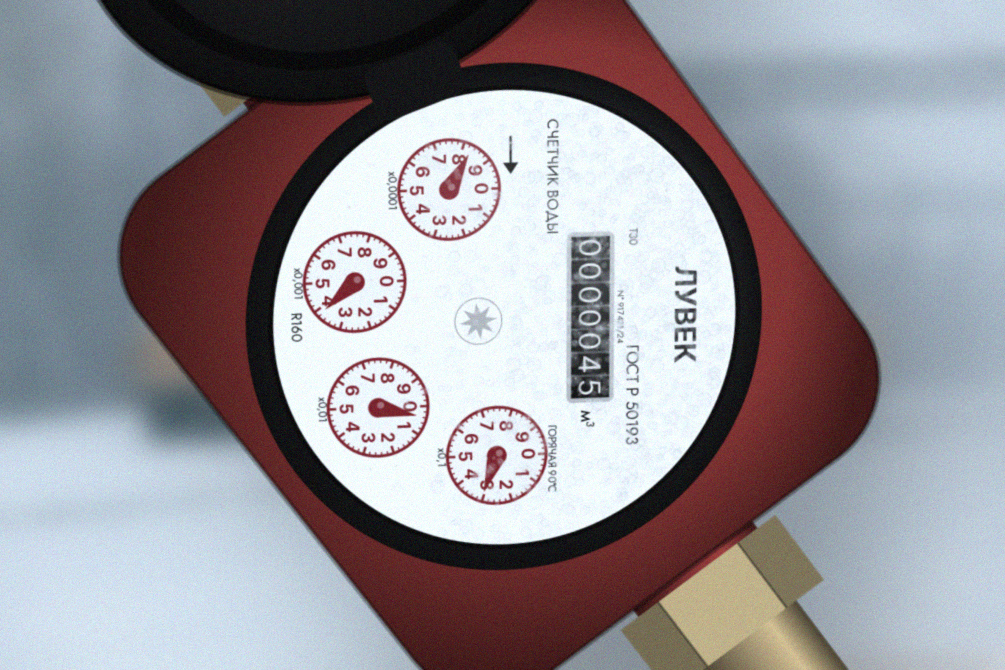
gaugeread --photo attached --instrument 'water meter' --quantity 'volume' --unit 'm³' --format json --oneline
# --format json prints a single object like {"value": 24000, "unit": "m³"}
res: {"value": 45.3038, "unit": "m³"}
